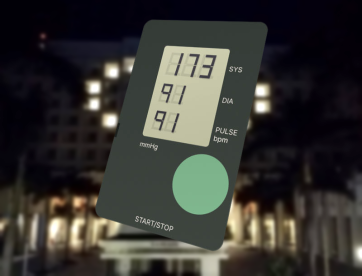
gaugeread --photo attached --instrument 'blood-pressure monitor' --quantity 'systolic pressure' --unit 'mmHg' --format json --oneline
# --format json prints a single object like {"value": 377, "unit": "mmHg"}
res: {"value": 173, "unit": "mmHg"}
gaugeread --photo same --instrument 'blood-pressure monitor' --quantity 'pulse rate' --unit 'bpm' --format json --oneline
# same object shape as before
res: {"value": 91, "unit": "bpm"}
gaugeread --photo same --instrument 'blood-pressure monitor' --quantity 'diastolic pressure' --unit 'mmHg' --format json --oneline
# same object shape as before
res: {"value": 91, "unit": "mmHg"}
